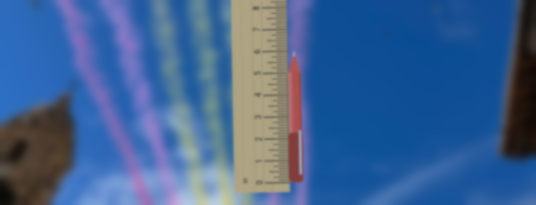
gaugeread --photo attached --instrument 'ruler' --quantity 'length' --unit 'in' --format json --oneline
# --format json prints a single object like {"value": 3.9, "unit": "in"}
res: {"value": 6, "unit": "in"}
